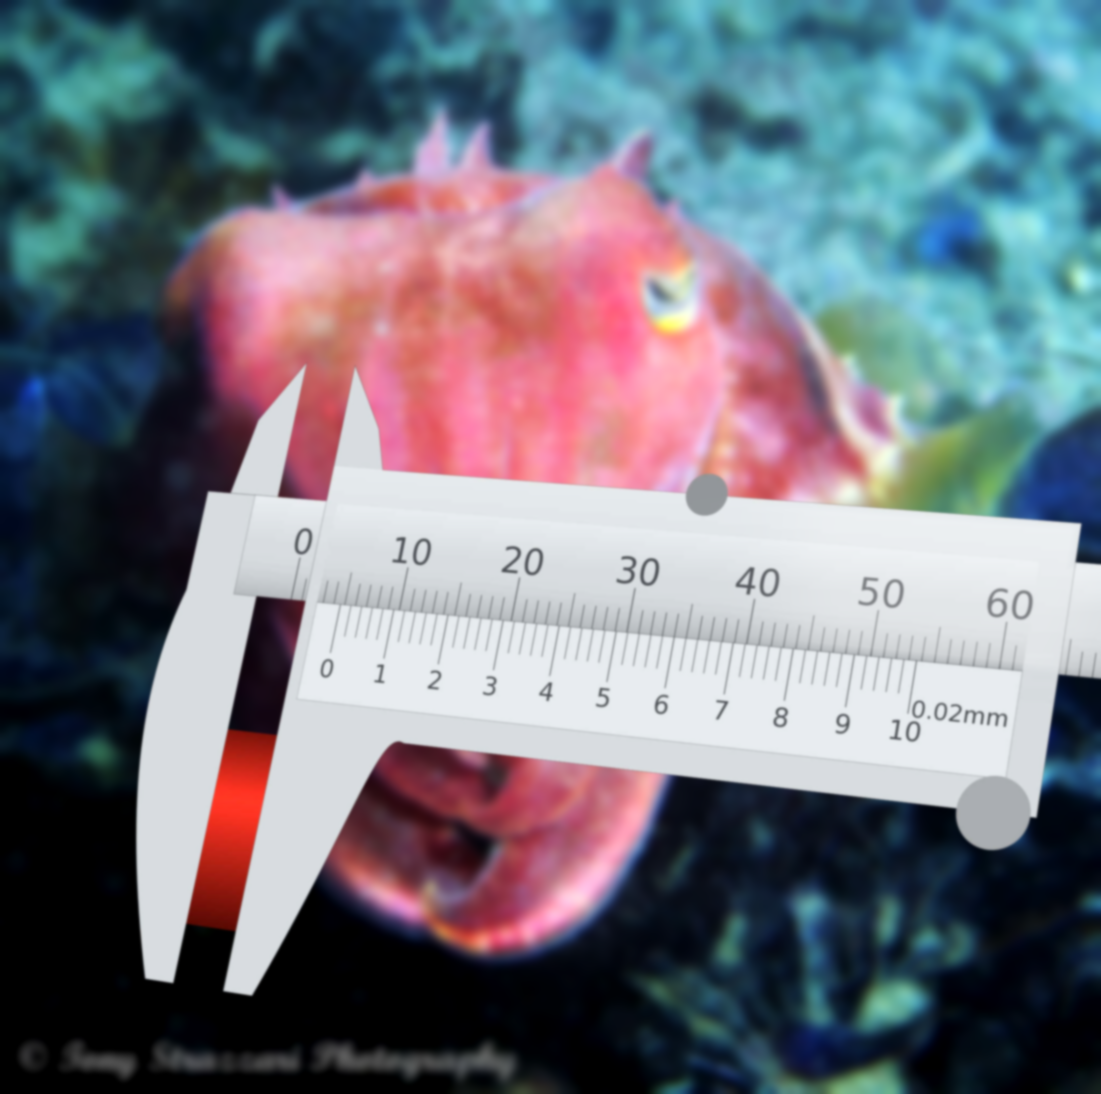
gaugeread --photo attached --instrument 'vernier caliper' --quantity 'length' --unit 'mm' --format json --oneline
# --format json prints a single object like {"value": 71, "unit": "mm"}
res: {"value": 4.6, "unit": "mm"}
